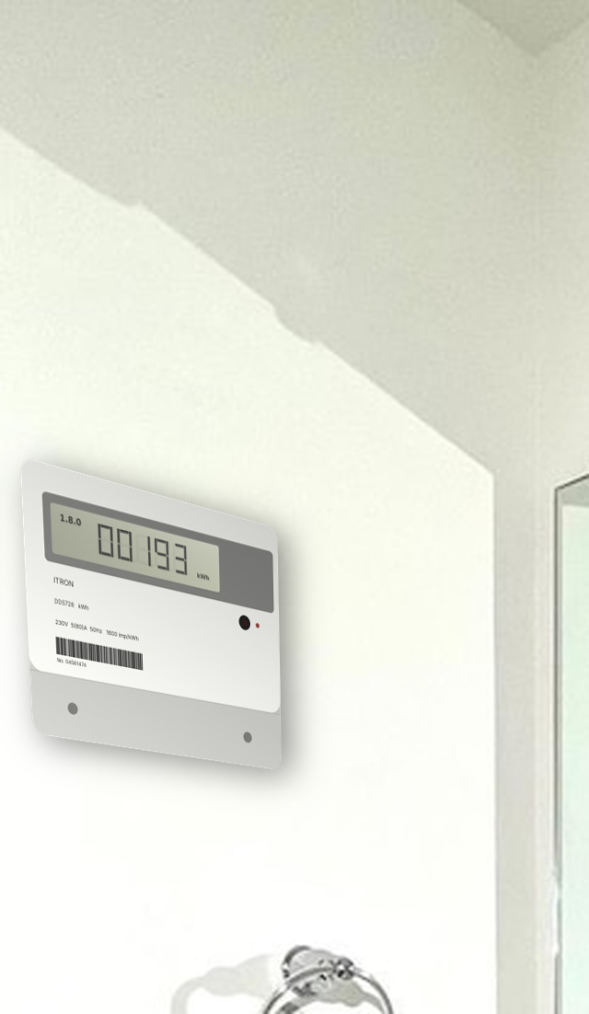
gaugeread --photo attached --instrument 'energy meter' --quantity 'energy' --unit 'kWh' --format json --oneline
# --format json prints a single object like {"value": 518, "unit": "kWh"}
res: {"value": 193, "unit": "kWh"}
